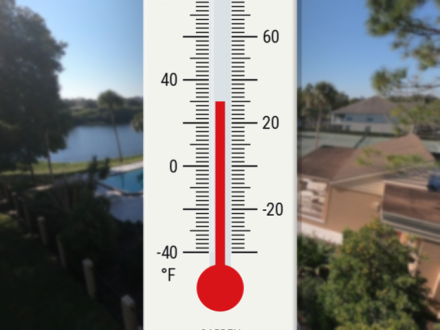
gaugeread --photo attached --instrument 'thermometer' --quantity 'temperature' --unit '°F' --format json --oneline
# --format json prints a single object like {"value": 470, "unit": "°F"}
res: {"value": 30, "unit": "°F"}
